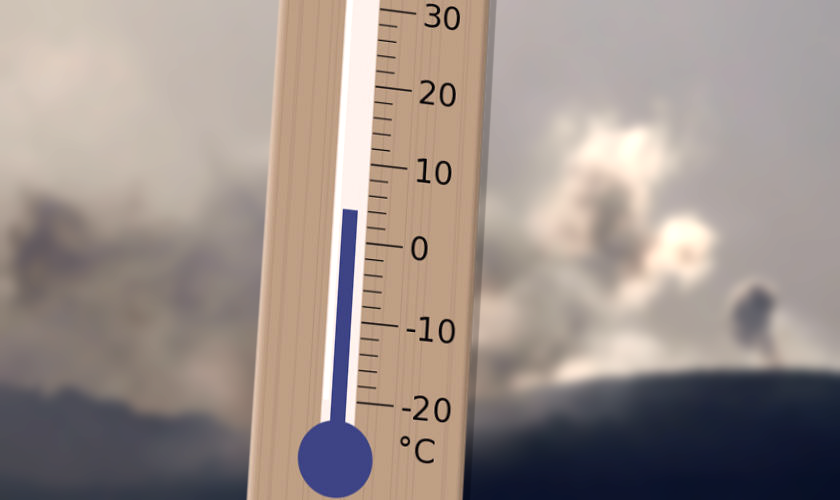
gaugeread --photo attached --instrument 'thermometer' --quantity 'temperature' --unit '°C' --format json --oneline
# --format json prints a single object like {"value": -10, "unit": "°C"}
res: {"value": 4, "unit": "°C"}
